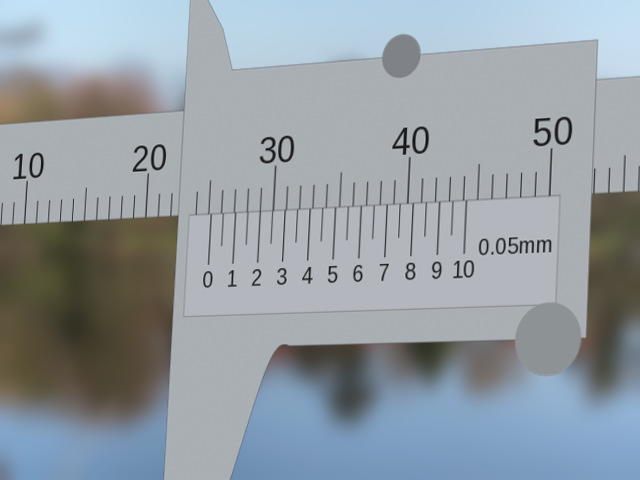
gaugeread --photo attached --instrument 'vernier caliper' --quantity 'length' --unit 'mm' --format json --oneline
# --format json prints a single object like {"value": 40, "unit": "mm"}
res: {"value": 25.2, "unit": "mm"}
